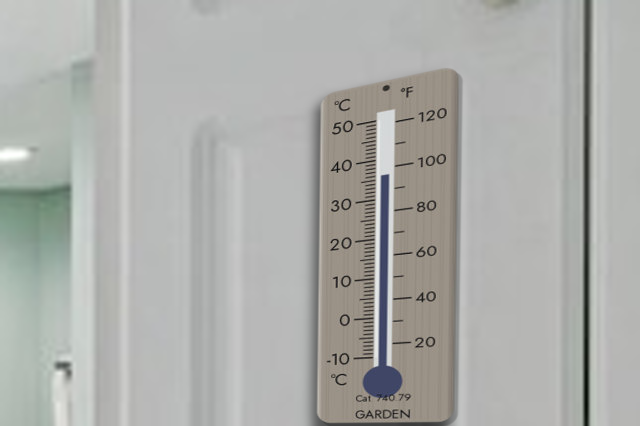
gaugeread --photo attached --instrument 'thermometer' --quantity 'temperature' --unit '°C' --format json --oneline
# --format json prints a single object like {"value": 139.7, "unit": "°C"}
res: {"value": 36, "unit": "°C"}
